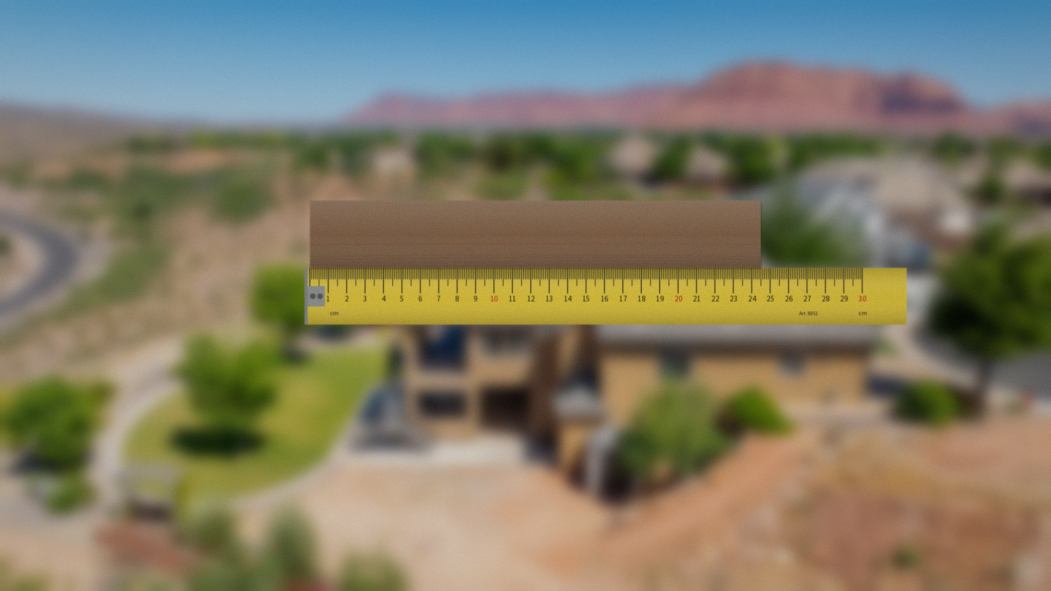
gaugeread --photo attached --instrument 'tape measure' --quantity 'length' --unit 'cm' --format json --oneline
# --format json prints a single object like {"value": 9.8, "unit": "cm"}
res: {"value": 24.5, "unit": "cm"}
